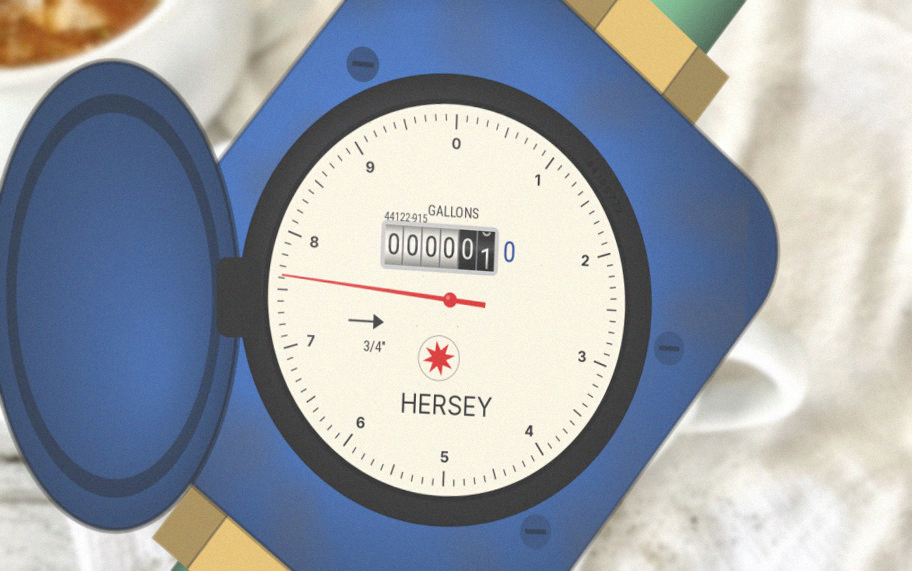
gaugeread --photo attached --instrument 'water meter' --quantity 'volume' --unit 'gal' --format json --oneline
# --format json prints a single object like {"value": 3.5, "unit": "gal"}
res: {"value": 7.6, "unit": "gal"}
